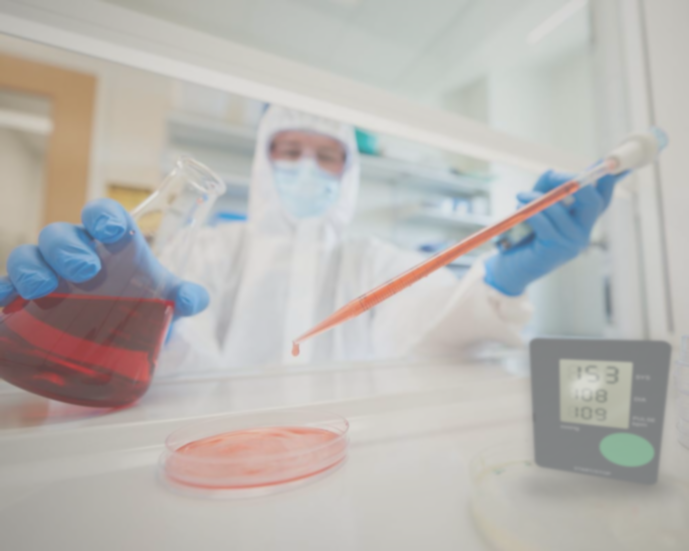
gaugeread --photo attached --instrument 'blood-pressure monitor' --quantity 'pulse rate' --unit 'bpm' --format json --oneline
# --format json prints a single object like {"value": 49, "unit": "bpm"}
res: {"value": 109, "unit": "bpm"}
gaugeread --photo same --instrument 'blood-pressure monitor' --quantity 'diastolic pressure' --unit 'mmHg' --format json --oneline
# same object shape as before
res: {"value": 108, "unit": "mmHg"}
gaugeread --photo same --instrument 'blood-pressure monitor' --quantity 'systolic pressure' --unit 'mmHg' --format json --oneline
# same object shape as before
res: {"value": 153, "unit": "mmHg"}
